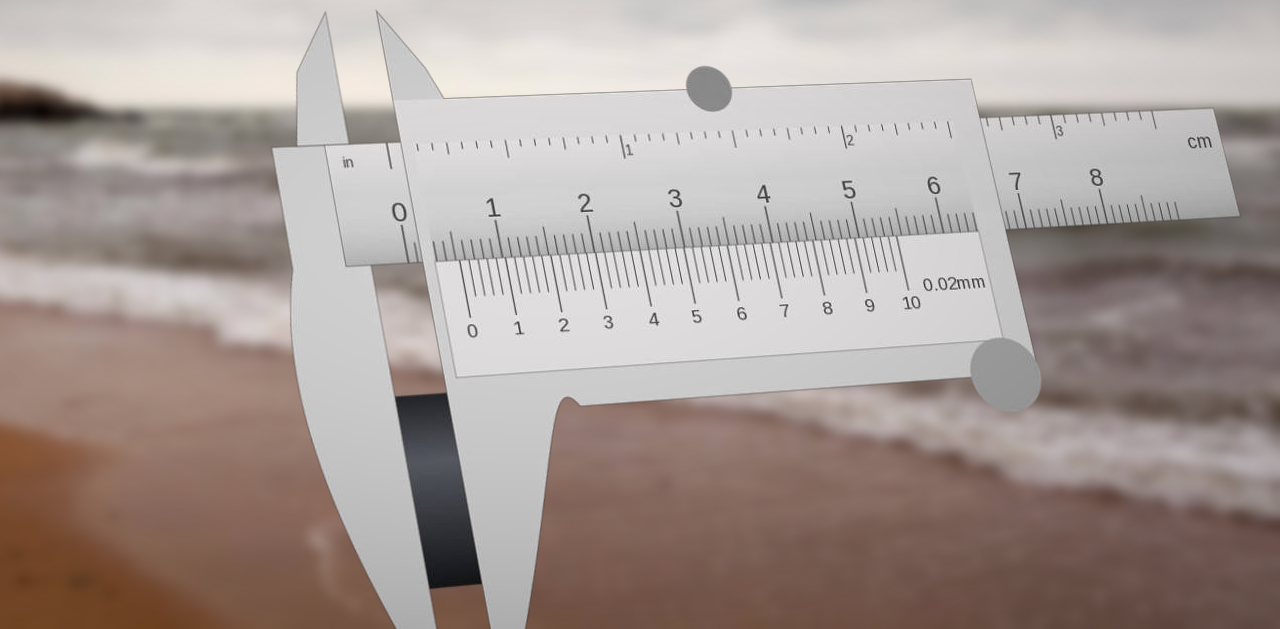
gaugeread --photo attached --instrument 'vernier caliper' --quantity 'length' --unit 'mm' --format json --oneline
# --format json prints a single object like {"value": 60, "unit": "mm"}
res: {"value": 5.4, "unit": "mm"}
